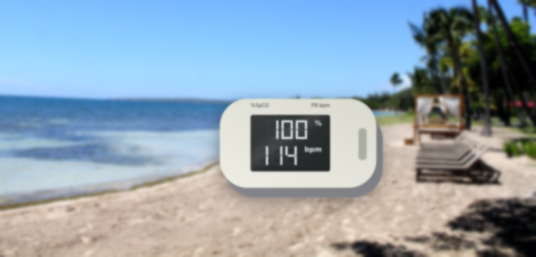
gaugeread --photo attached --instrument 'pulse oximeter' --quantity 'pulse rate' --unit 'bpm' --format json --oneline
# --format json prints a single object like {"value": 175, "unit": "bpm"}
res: {"value": 114, "unit": "bpm"}
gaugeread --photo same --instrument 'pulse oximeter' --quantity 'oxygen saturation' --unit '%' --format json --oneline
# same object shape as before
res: {"value": 100, "unit": "%"}
